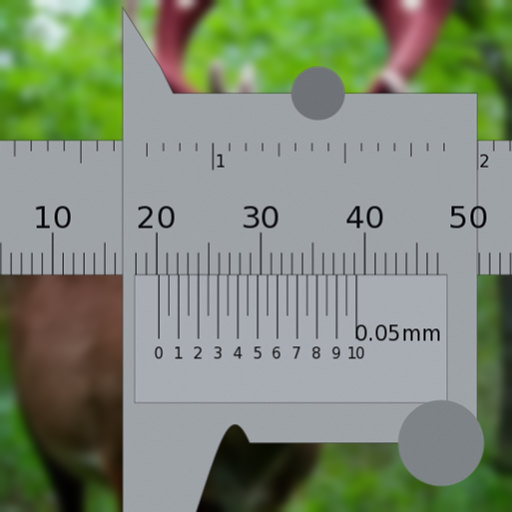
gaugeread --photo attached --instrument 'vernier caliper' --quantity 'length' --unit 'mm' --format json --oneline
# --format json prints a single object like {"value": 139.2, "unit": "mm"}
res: {"value": 20.2, "unit": "mm"}
